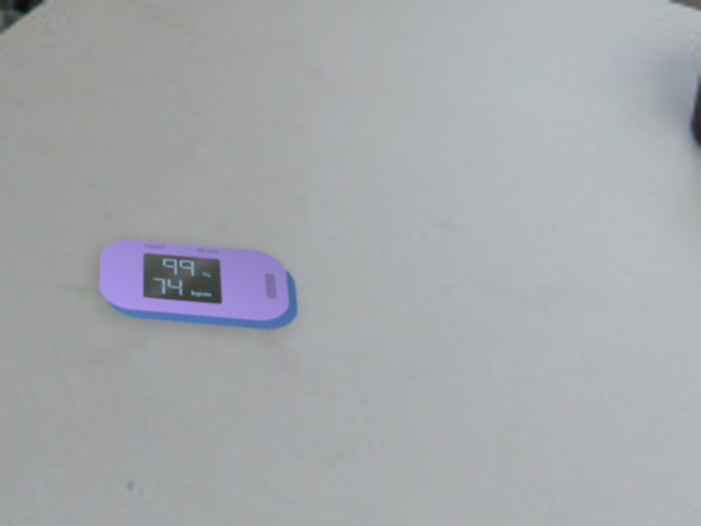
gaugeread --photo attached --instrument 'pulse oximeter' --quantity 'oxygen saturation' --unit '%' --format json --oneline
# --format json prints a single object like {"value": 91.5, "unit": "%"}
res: {"value": 99, "unit": "%"}
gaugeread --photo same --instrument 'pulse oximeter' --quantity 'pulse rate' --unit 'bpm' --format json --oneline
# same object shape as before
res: {"value": 74, "unit": "bpm"}
